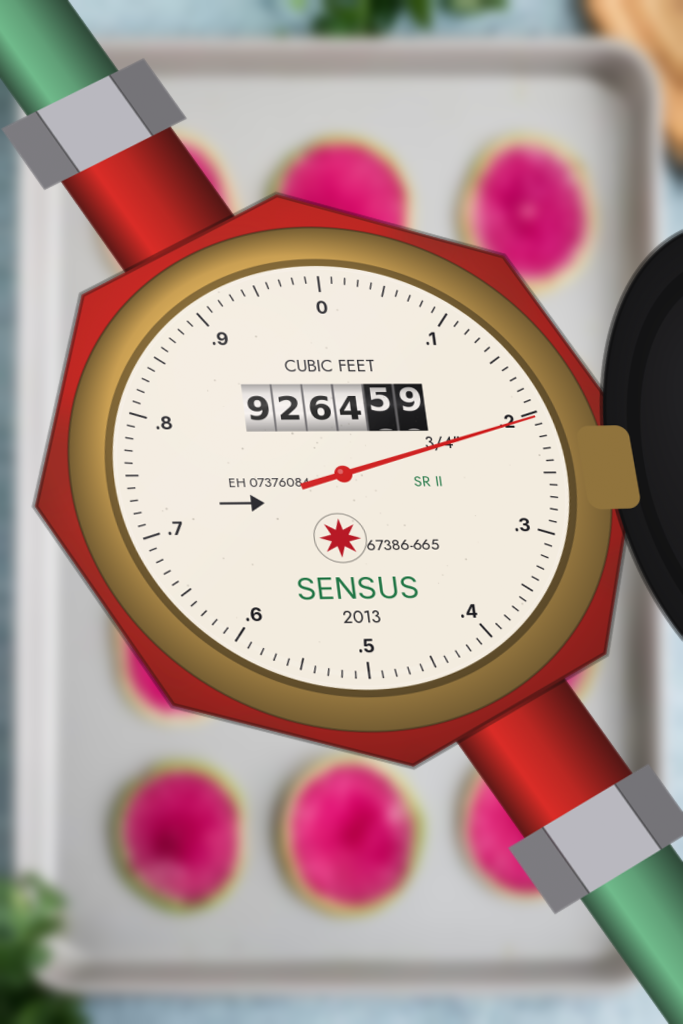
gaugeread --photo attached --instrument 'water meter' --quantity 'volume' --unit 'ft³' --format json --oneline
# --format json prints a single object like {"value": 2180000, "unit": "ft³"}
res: {"value": 926459.20, "unit": "ft³"}
